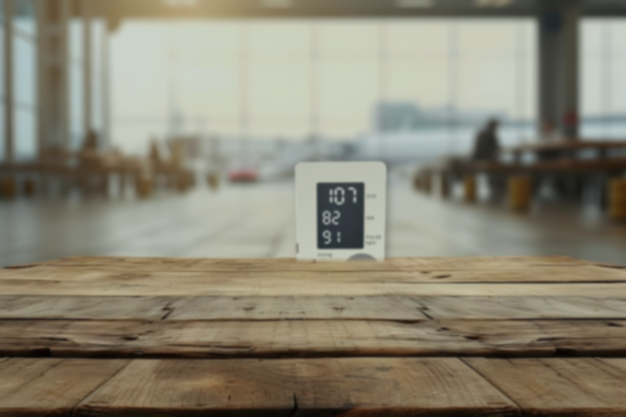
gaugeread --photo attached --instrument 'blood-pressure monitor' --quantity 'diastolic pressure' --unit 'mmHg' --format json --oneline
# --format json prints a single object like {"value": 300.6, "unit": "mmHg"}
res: {"value": 82, "unit": "mmHg"}
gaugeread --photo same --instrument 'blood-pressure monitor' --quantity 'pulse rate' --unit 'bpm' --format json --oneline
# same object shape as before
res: {"value": 91, "unit": "bpm"}
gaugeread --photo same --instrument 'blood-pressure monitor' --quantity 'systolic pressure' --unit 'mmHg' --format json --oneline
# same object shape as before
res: {"value": 107, "unit": "mmHg"}
